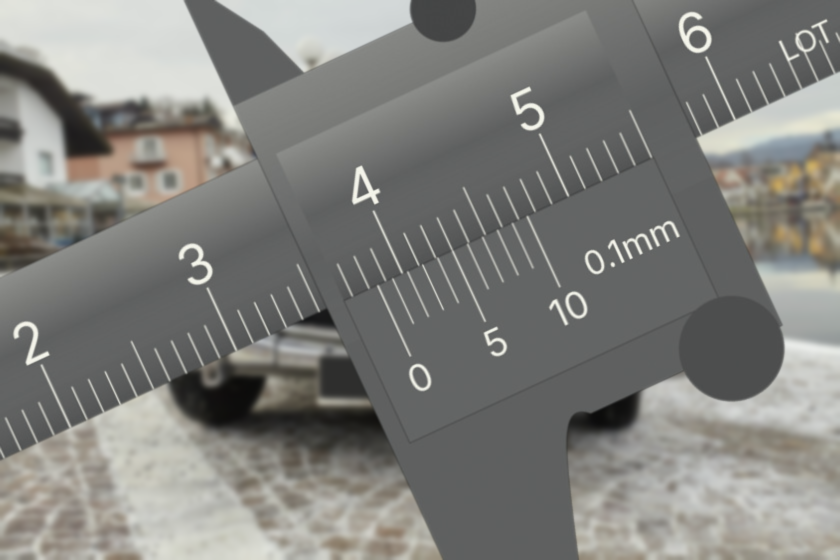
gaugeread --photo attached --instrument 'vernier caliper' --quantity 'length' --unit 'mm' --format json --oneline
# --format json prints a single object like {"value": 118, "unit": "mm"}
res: {"value": 38.5, "unit": "mm"}
